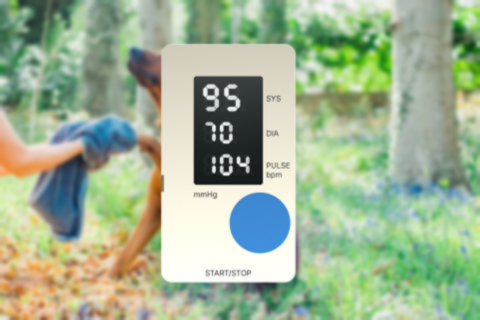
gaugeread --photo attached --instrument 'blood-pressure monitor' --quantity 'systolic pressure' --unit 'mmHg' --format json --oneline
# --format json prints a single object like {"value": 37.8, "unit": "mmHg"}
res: {"value": 95, "unit": "mmHg"}
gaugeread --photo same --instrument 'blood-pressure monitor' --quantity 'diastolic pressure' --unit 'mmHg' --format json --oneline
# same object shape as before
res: {"value": 70, "unit": "mmHg"}
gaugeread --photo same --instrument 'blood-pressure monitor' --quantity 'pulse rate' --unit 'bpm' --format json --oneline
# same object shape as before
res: {"value": 104, "unit": "bpm"}
